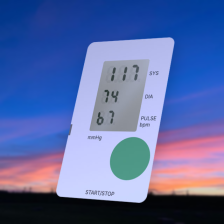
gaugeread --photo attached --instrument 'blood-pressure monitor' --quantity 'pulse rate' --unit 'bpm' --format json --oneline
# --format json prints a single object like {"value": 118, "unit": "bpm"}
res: {"value": 67, "unit": "bpm"}
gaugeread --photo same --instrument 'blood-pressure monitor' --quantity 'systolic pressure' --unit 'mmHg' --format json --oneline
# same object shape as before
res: {"value": 117, "unit": "mmHg"}
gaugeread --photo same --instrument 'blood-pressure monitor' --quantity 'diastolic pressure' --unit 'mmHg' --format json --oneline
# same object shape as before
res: {"value": 74, "unit": "mmHg"}
